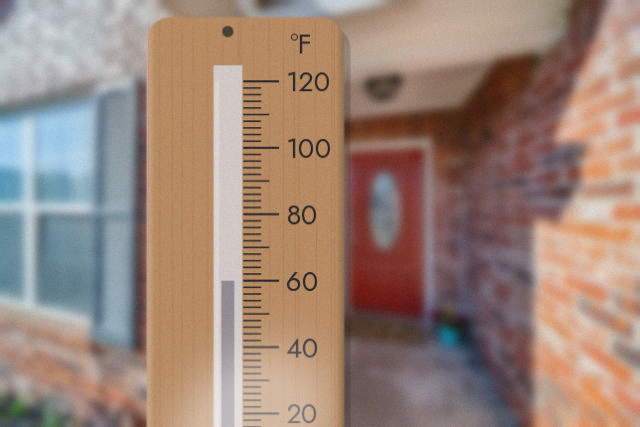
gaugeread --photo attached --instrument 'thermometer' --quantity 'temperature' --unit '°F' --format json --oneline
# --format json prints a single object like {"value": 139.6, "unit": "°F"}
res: {"value": 60, "unit": "°F"}
